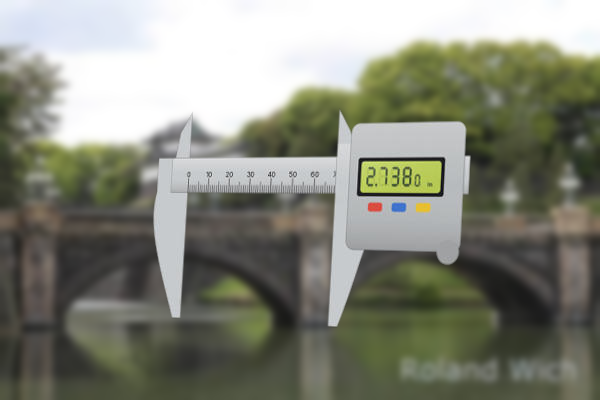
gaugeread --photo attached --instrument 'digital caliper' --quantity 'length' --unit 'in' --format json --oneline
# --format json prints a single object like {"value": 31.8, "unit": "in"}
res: {"value": 2.7380, "unit": "in"}
